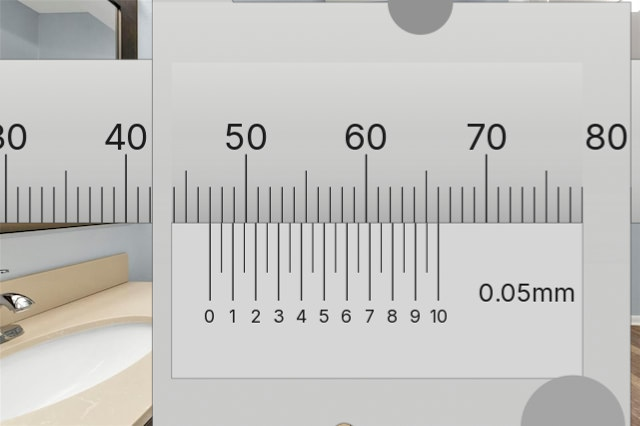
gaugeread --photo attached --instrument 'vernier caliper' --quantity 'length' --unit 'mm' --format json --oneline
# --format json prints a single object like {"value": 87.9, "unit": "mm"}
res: {"value": 47.0, "unit": "mm"}
